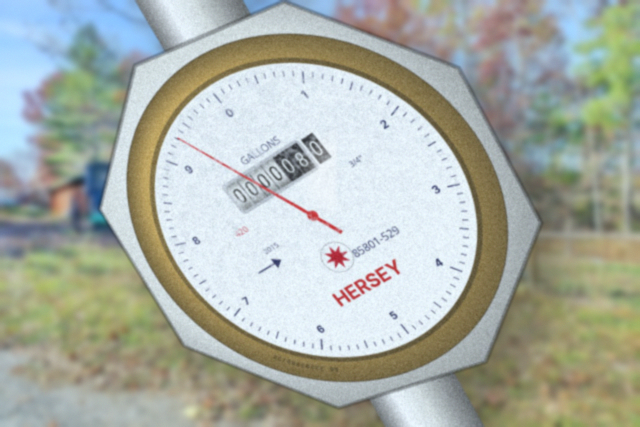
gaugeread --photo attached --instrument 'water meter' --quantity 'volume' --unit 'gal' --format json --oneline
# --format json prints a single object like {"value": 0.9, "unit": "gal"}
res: {"value": 79.3, "unit": "gal"}
